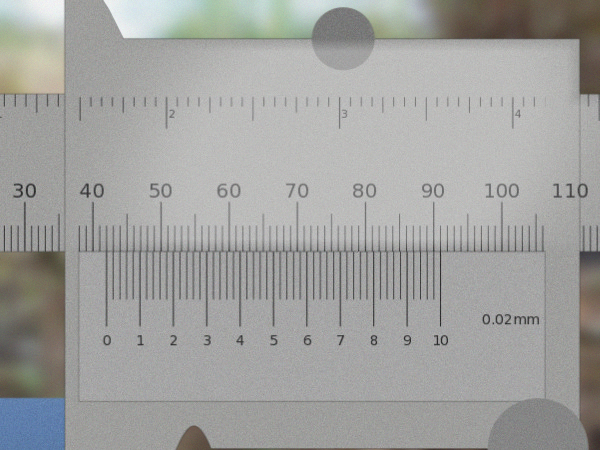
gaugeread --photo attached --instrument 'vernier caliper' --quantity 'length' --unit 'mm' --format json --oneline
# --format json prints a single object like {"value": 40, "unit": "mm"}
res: {"value": 42.0, "unit": "mm"}
